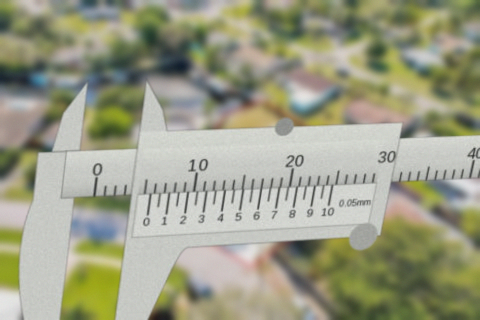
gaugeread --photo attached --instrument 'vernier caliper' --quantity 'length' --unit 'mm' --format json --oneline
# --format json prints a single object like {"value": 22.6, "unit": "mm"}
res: {"value": 5.6, "unit": "mm"}
